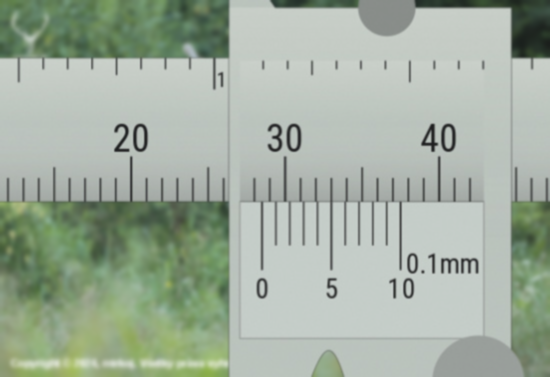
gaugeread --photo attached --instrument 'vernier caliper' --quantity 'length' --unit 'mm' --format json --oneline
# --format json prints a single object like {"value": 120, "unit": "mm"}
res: {"value": 28.5, "unit": "mm"}
